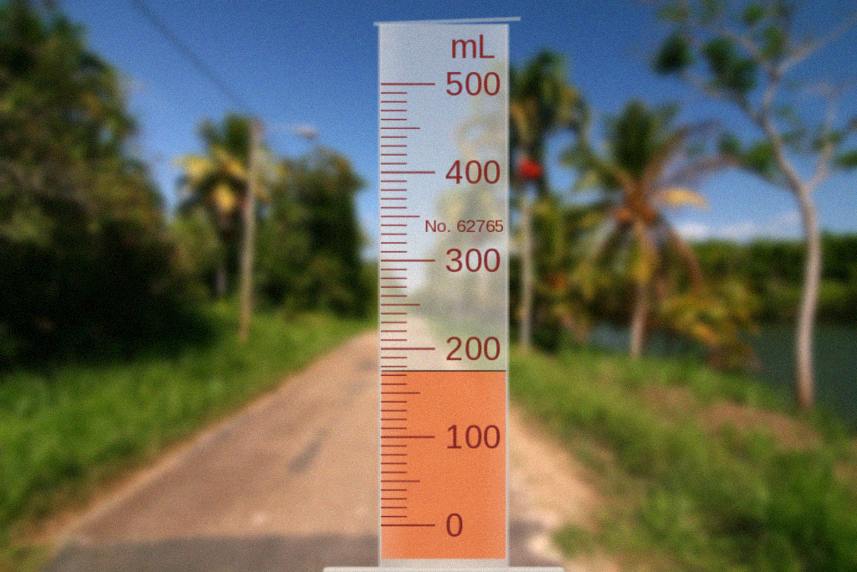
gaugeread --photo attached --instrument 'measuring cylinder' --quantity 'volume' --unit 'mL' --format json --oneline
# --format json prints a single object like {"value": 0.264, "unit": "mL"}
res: {"value": 175, "unit": "mL"}
